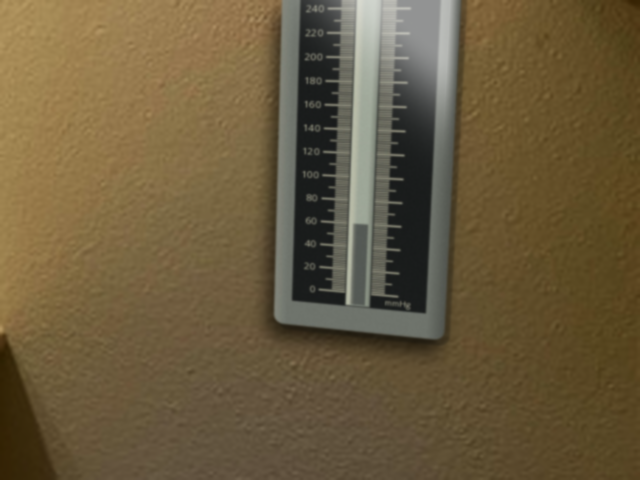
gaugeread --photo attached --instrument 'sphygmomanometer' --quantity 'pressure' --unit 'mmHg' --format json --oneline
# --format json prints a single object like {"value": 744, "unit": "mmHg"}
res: {"value": 60, "unit": "mmHg"}
